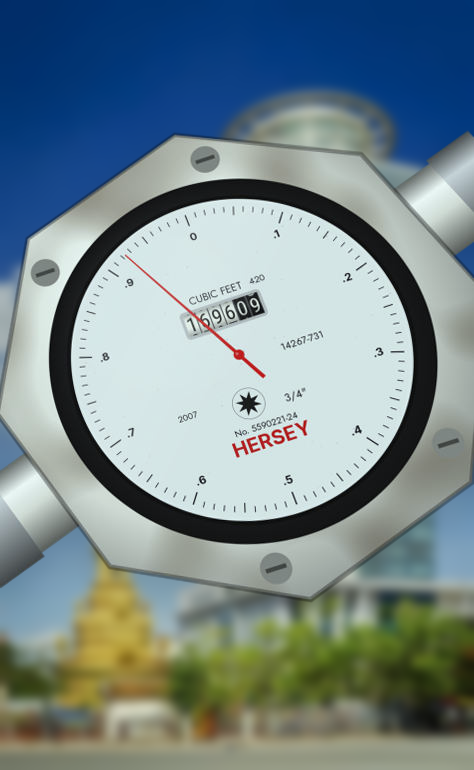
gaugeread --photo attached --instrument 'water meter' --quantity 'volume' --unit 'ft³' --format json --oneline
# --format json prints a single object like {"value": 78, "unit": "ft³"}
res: {"value": 169608.92, "unit": "ft³"}
